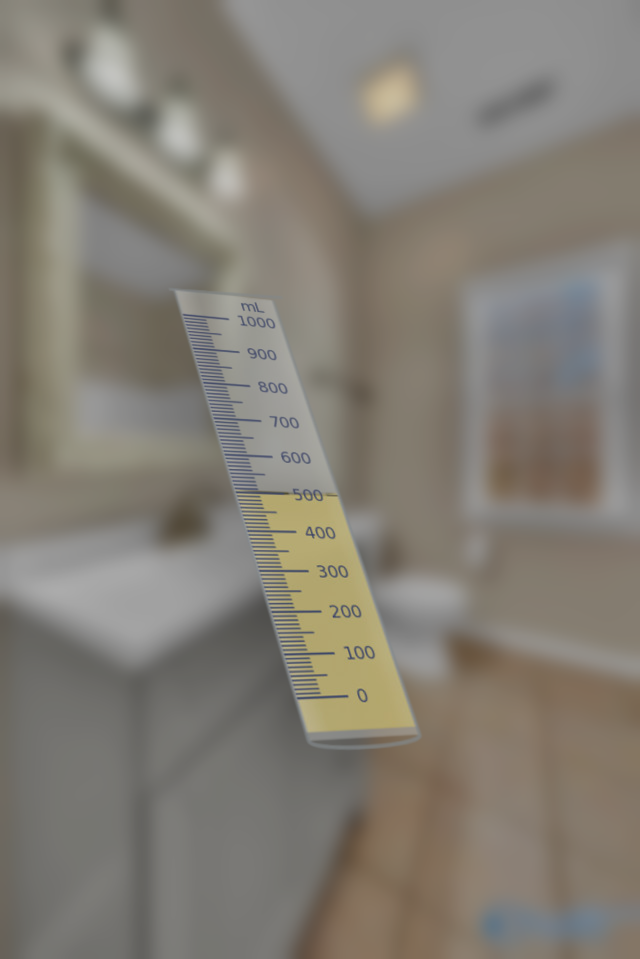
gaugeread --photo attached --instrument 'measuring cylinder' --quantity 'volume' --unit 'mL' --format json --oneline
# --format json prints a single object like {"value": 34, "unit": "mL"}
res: {"value": 500, "unit": "mL"}
